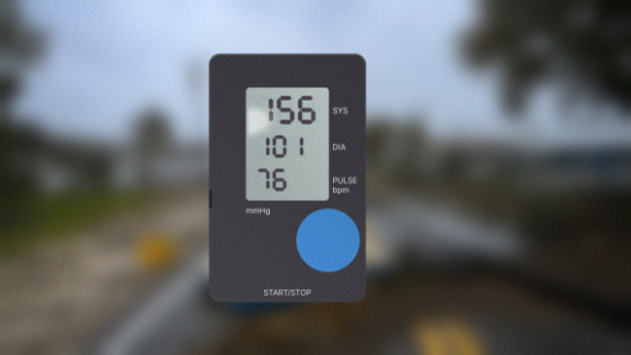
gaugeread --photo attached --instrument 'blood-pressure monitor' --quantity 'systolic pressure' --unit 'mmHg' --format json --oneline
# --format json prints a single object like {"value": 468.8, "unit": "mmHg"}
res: {"value": 156, "unit": "mmHg"}
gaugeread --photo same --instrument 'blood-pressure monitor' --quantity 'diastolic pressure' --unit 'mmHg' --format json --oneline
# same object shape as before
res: {"value": 101, "unit": "mmHg"}
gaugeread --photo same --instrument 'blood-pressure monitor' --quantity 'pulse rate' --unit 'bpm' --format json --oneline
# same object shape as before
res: {"value": 76, "unit": "bpm"}
